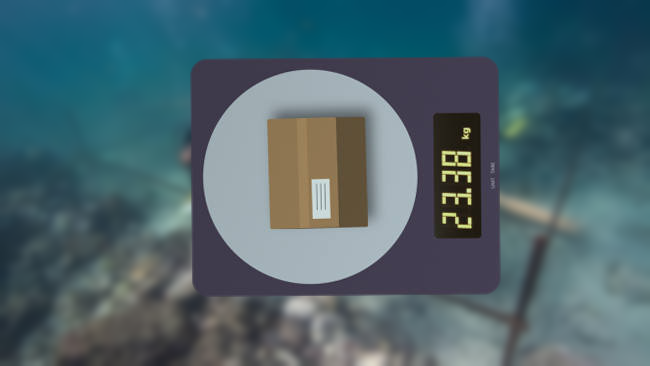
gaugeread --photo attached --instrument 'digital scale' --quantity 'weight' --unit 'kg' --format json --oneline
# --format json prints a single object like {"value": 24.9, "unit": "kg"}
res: {"value": 23.38, "unit": "kg"}
